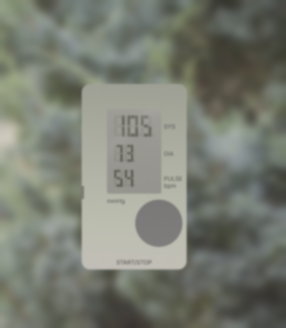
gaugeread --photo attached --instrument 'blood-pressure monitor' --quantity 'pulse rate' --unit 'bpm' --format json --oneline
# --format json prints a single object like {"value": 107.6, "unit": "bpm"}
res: {"value": 54, "unit": "bpm"}
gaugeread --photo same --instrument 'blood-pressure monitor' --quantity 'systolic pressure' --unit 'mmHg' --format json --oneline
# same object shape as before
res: {"value": 105, "unit": "mmHg"}
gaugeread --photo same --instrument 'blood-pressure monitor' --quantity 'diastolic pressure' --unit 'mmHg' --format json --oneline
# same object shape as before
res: {"value": 73, "unit": "mmHg"}
